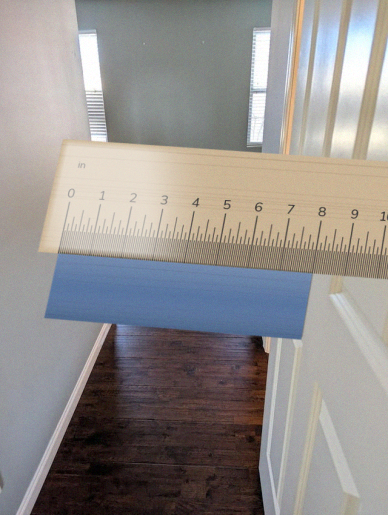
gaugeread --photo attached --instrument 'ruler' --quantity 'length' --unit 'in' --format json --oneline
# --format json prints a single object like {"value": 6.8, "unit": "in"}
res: {"value": 8, "unit": "in"}
